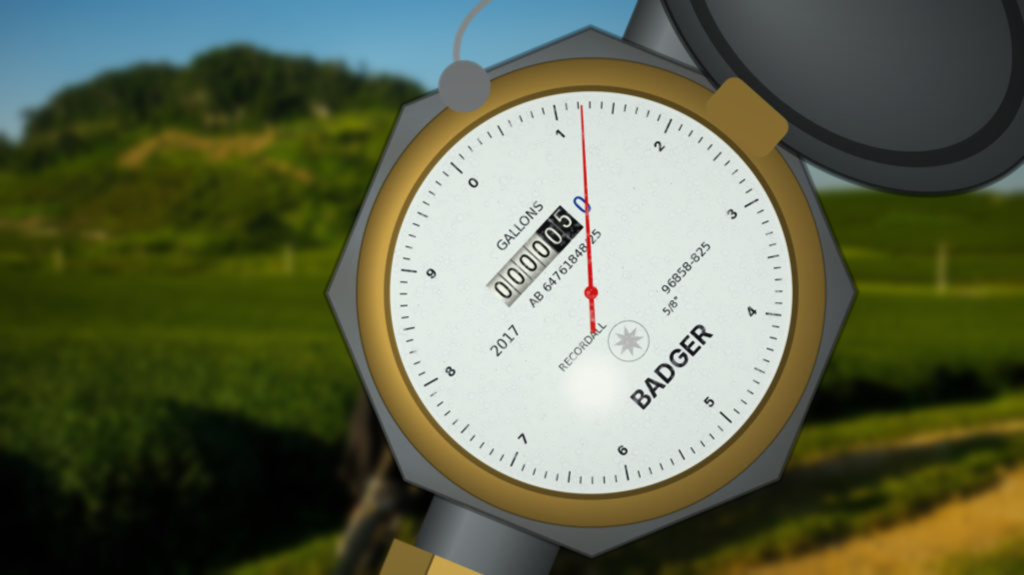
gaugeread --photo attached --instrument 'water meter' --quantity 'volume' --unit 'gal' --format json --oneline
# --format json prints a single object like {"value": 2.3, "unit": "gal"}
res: {"value": 51.2, "unit": "gal"}
